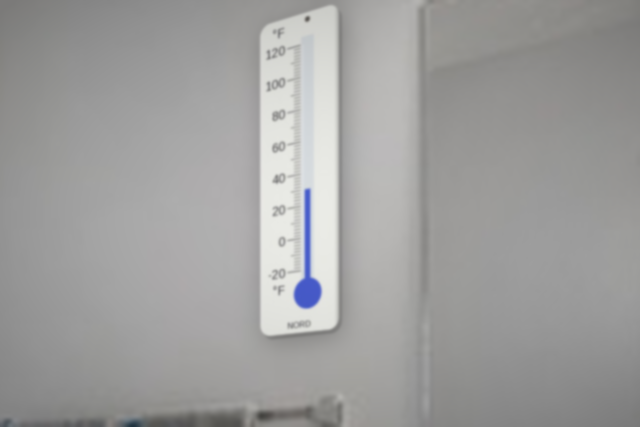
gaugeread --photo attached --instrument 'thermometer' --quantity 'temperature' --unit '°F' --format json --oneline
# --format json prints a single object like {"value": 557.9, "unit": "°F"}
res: {"value": 30, "unit": "°F"}
